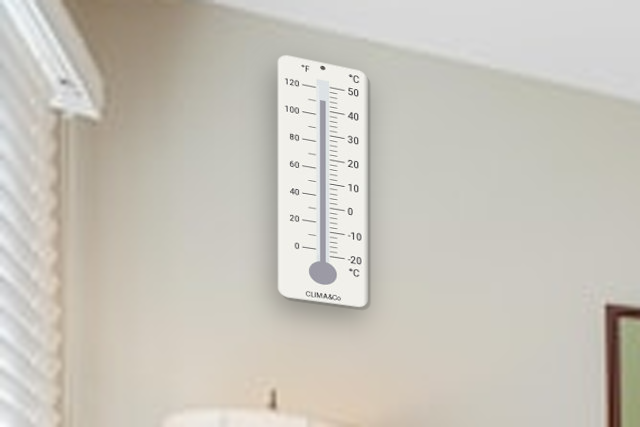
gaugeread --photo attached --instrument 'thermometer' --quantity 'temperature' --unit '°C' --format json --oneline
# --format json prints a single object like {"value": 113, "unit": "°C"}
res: {"value": 44, "unit": "°C"}
